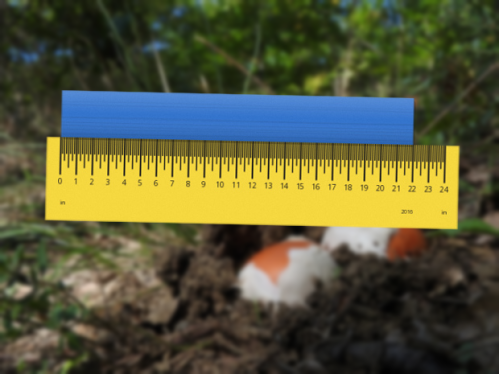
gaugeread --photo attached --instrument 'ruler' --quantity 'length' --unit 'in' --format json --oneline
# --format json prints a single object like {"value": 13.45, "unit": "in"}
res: {"value": 22, "unit": "in"}
